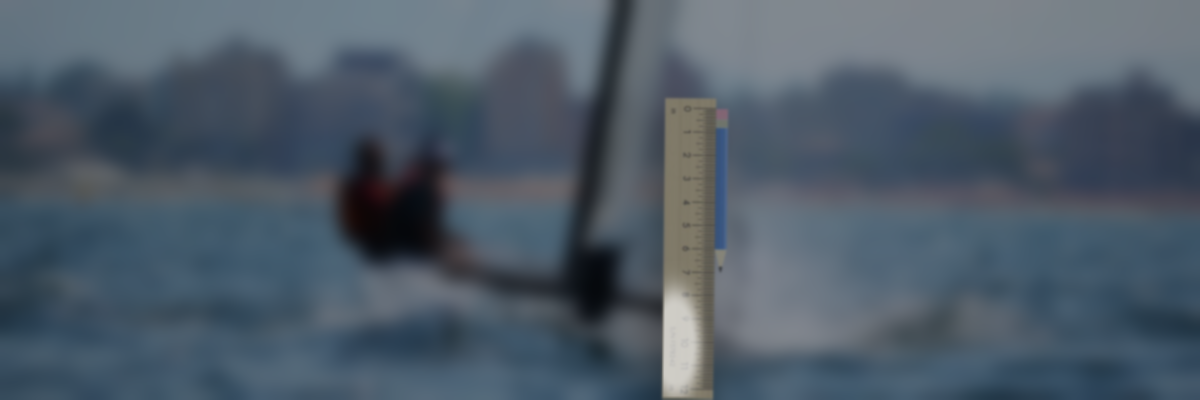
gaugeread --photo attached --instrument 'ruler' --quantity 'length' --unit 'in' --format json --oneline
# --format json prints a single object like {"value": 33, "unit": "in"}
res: {"value": 7, "unit": "in"}
